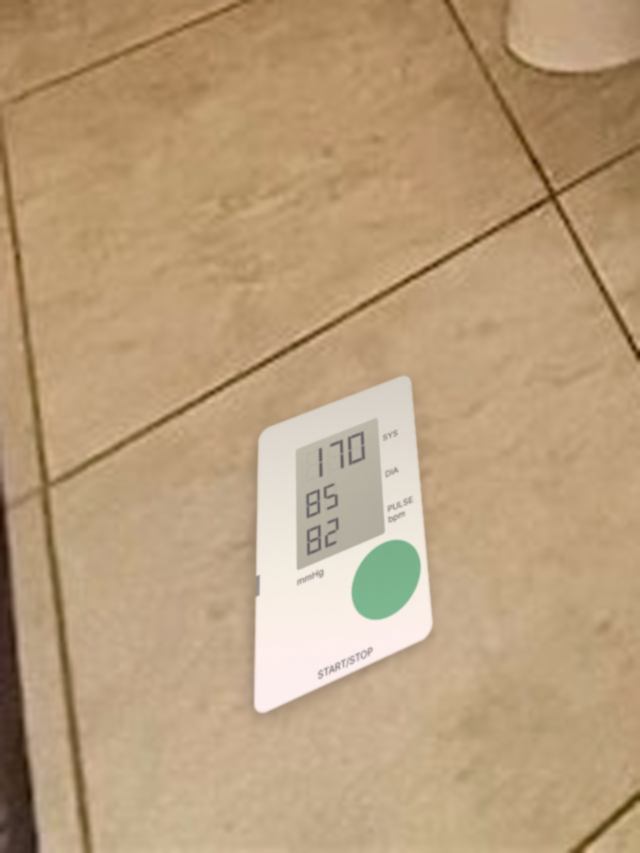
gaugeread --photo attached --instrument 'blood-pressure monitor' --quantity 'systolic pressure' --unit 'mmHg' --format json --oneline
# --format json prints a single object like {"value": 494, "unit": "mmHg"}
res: {"value": 170, "unit": "mmHg"}
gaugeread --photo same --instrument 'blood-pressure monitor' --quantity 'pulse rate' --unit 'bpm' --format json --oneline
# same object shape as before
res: {"value": 82, "unit": "bpm"}
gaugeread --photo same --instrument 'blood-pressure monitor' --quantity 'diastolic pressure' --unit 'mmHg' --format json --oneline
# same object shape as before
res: {"value": 85, "unit": "mmHg"}
